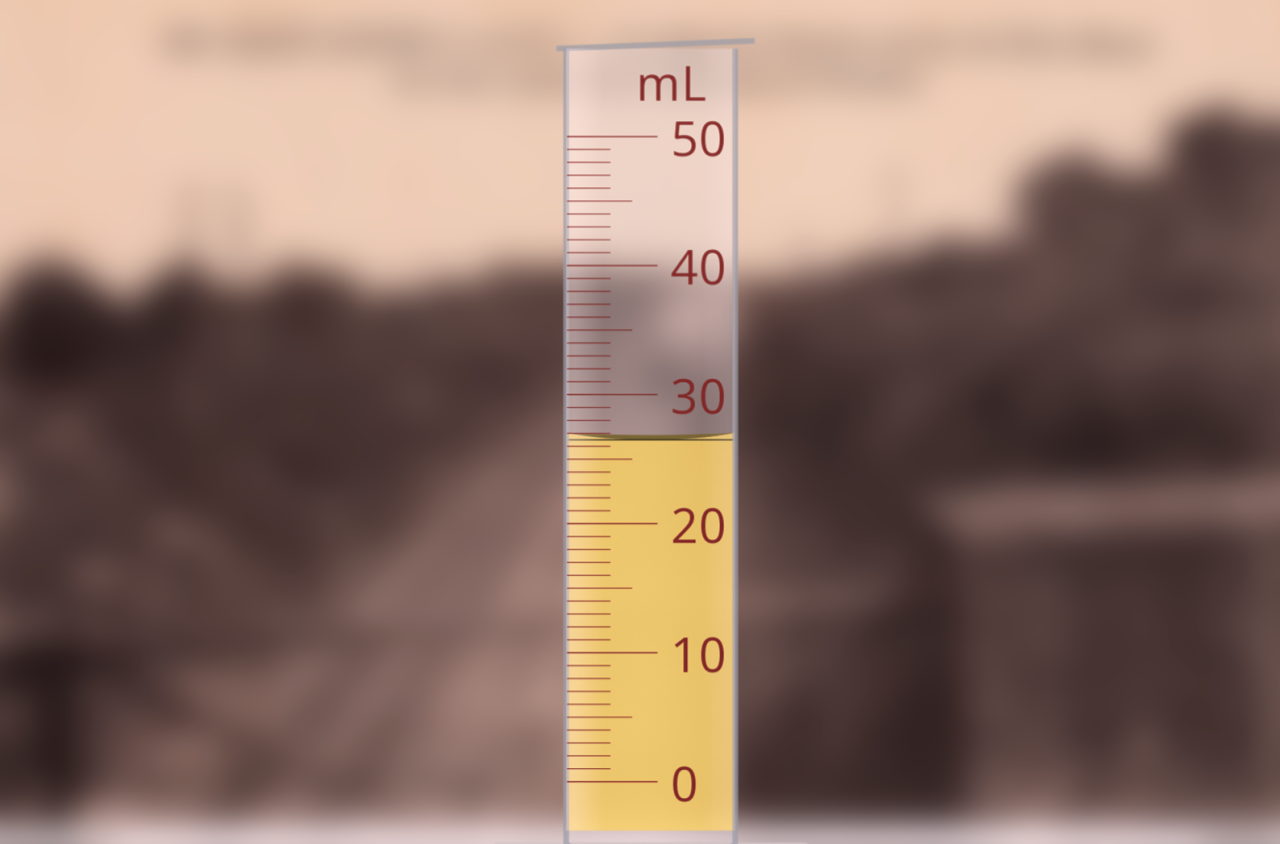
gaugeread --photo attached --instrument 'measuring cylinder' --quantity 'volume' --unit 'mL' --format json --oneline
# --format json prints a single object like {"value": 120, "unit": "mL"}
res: {"value": 26.5, "unit": "mL"}
